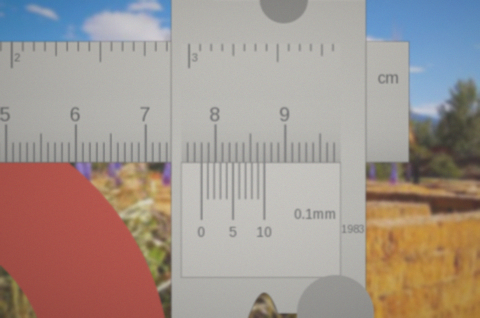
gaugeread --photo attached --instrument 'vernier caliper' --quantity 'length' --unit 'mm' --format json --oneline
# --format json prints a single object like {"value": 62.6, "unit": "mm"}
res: {"value": 78.0, "unit": "mm"}
